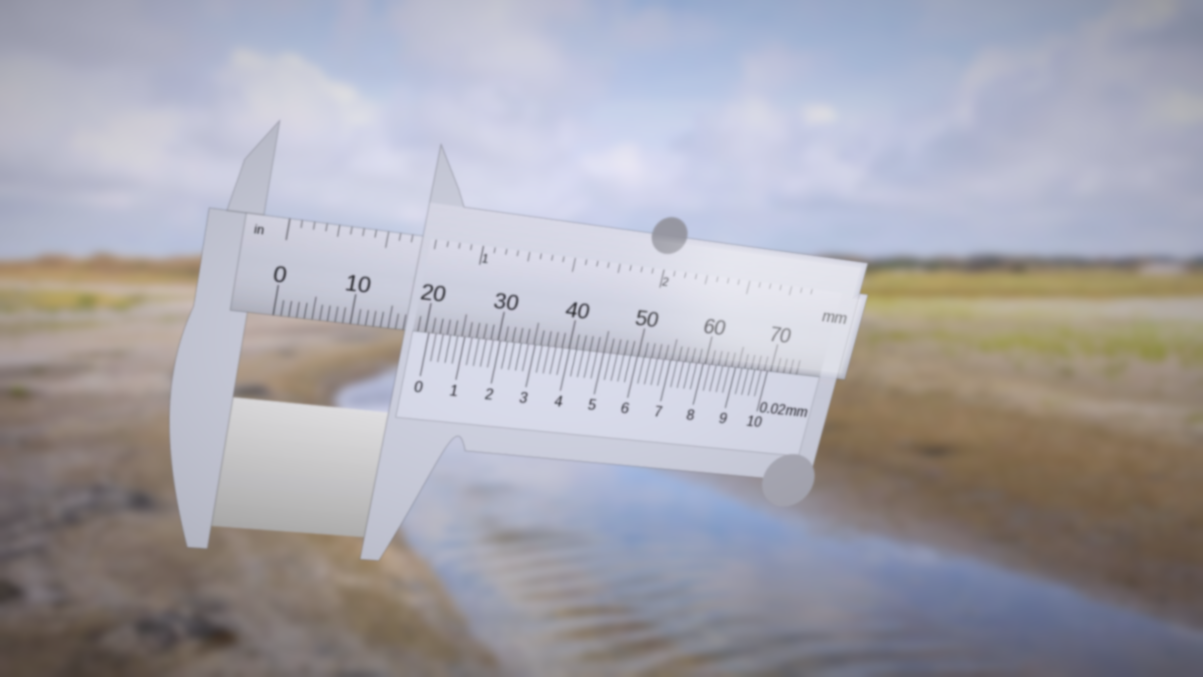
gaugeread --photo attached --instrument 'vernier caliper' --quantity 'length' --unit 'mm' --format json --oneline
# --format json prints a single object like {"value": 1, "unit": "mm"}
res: {"value": 20.5, "unit": "mm"}
